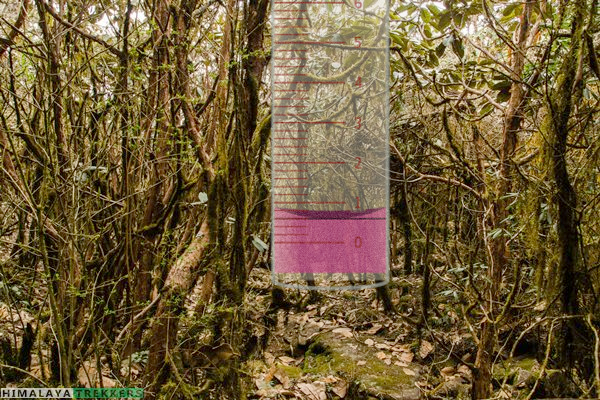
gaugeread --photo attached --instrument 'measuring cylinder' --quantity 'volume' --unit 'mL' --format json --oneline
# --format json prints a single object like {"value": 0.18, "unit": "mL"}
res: {"value": 0.6, "unit": "mL"}
